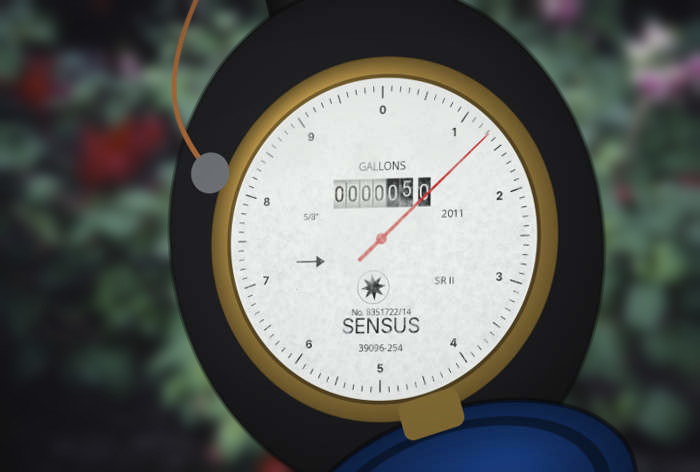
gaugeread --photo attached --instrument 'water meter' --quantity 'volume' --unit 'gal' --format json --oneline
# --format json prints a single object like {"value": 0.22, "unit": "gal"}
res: {"value": 51.3, "unit": "gal"}
